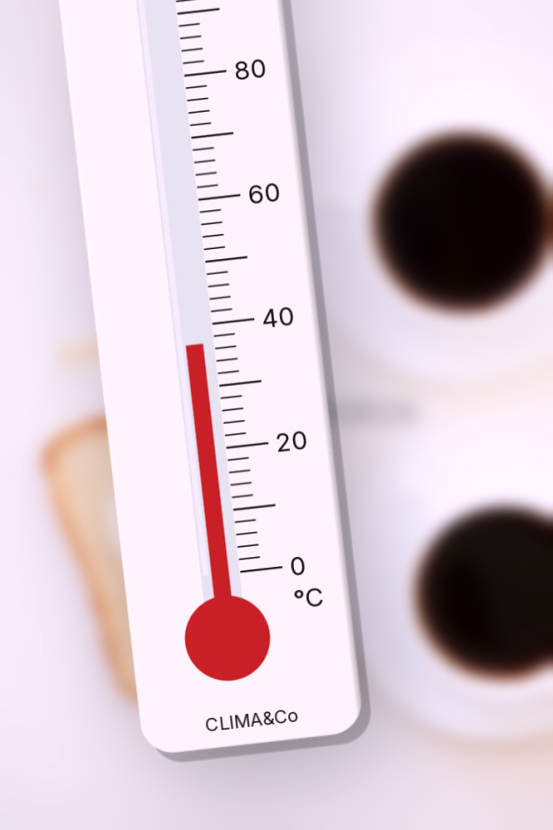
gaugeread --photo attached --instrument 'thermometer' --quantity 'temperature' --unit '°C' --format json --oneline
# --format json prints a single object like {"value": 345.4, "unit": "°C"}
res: {"value": 37, "unit": "°C"}
